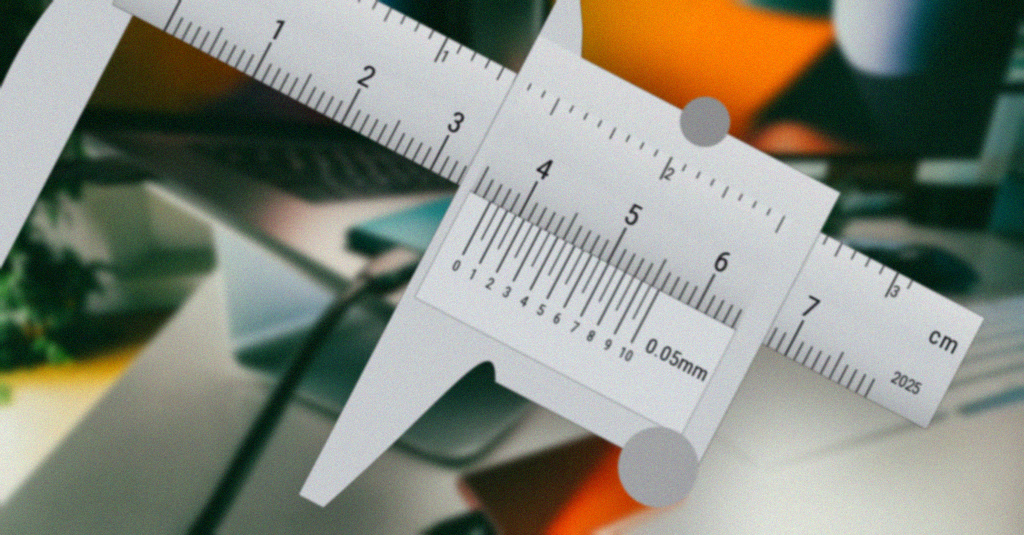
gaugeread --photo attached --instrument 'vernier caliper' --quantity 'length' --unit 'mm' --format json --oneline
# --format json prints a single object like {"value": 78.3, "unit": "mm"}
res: {"value": 36.8, "unit": "mm"}
